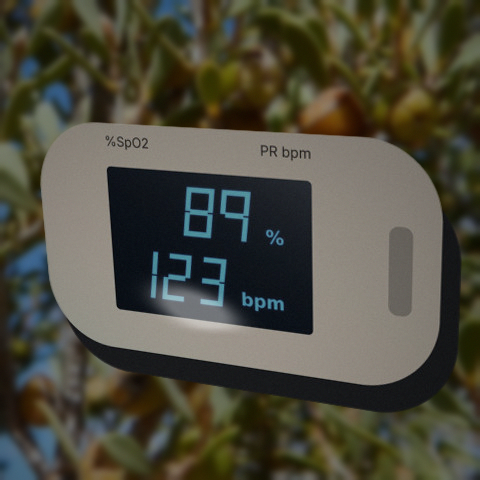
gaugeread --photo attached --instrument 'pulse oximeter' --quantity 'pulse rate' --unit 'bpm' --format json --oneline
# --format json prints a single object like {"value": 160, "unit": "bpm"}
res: {"value": 123, "unit": "bpm"}
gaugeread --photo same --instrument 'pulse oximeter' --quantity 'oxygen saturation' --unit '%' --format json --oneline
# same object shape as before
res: {"value": 89, "unit": "%"}
